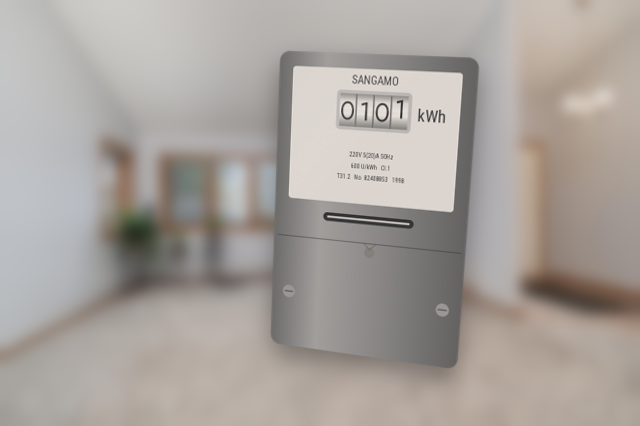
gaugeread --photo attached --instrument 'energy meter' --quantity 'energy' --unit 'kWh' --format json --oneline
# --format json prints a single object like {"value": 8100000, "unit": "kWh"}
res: {"value": 101, "unit": "kWh"}
